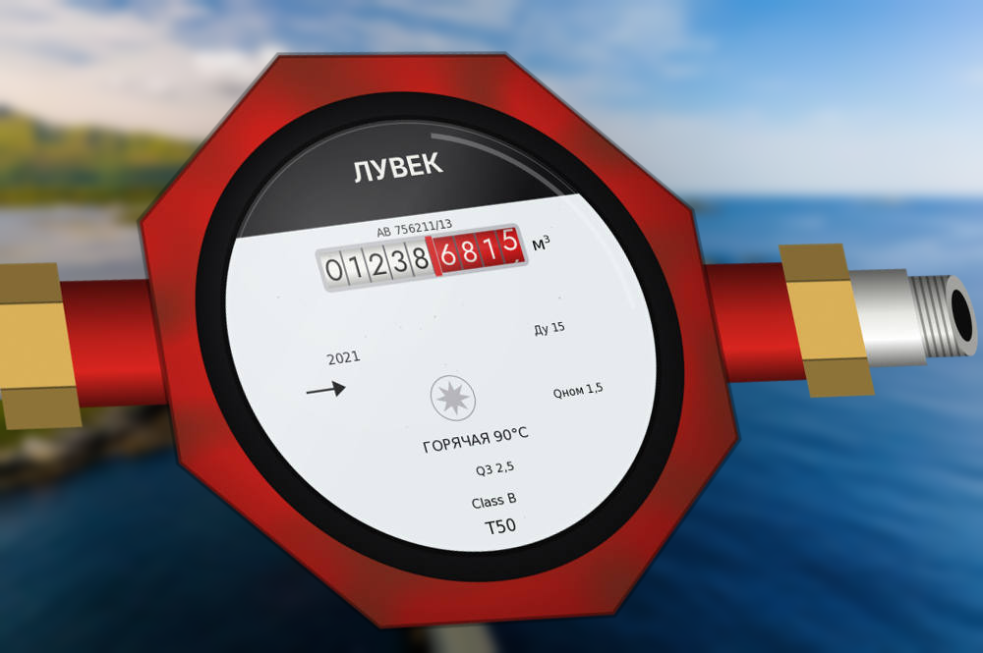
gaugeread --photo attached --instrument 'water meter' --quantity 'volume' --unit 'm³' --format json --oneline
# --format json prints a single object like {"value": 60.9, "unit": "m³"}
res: {"value": 1238.6815, "unit": "m³"}
